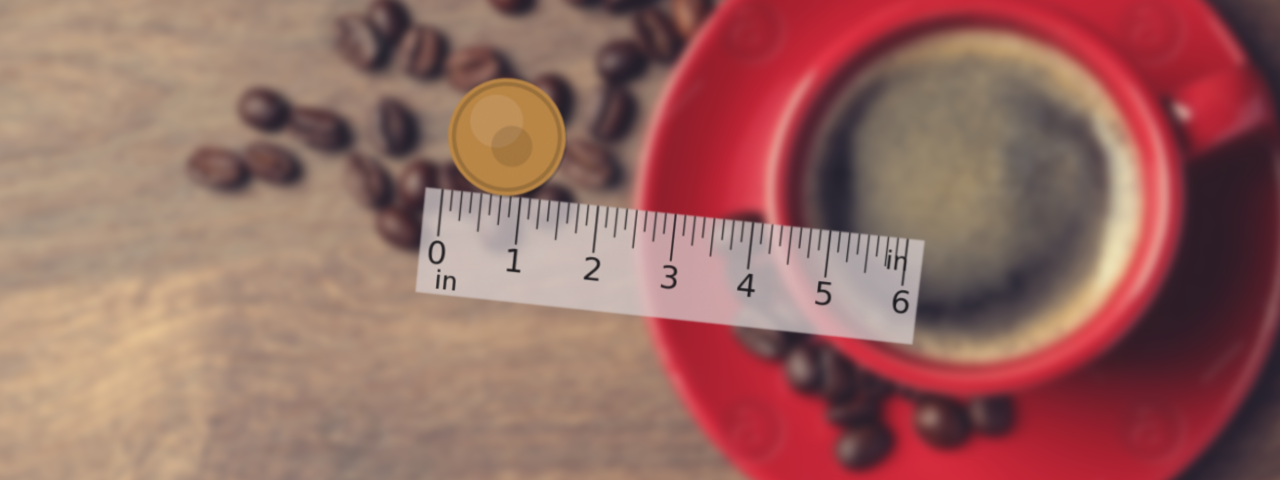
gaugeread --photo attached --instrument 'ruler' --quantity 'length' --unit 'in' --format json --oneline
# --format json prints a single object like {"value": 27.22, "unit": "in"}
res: {"value": 1.5, "unit": "in"}
